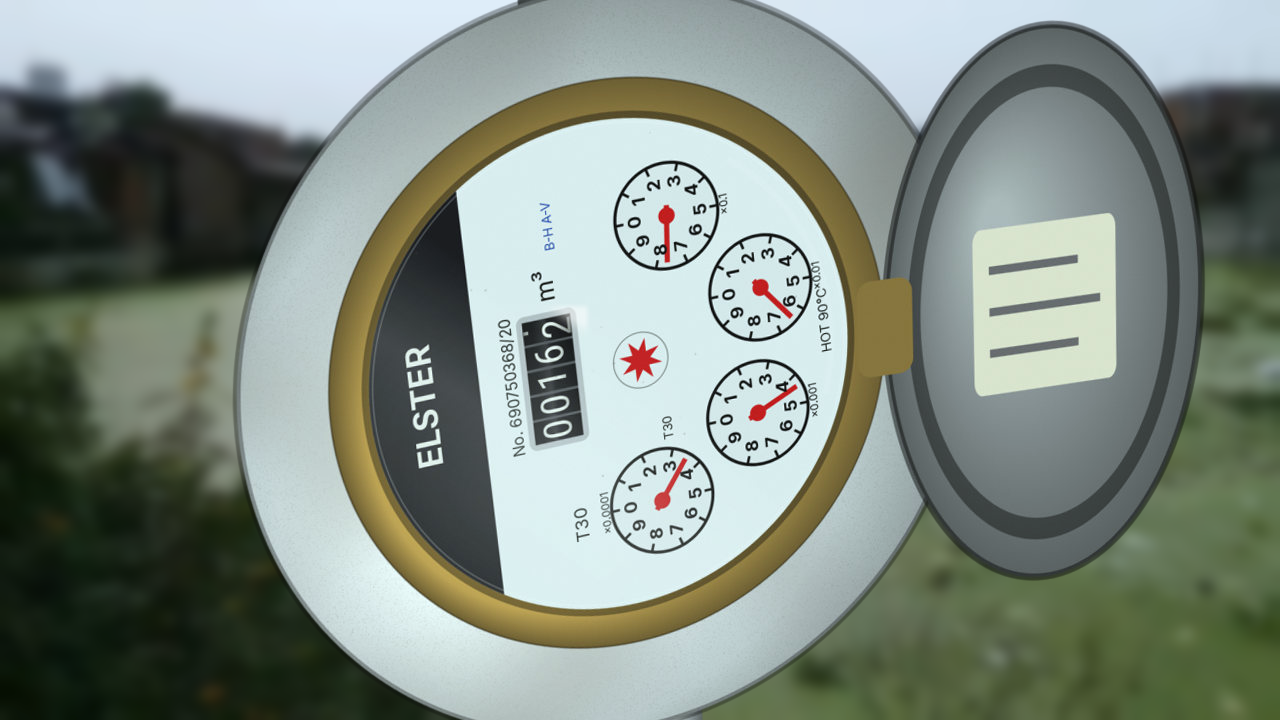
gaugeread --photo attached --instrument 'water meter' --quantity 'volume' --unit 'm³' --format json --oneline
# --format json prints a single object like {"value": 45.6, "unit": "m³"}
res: {"value": 161.7643, "unit": "m³"}
